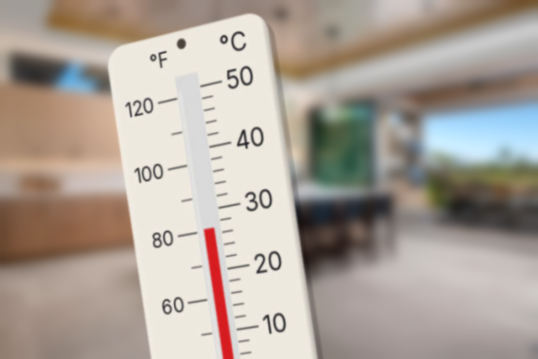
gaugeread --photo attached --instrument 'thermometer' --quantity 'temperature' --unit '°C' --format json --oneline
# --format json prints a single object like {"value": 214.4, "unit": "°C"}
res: {"value": 27, "unit": "°C"}
